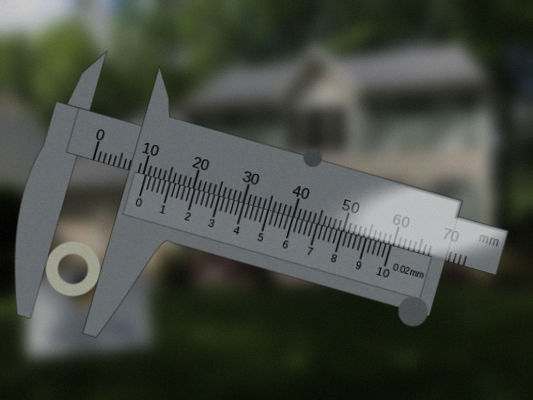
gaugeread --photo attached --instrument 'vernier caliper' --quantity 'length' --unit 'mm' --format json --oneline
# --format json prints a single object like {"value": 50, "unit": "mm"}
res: {"value": 10.5, "unit": "mm"}
